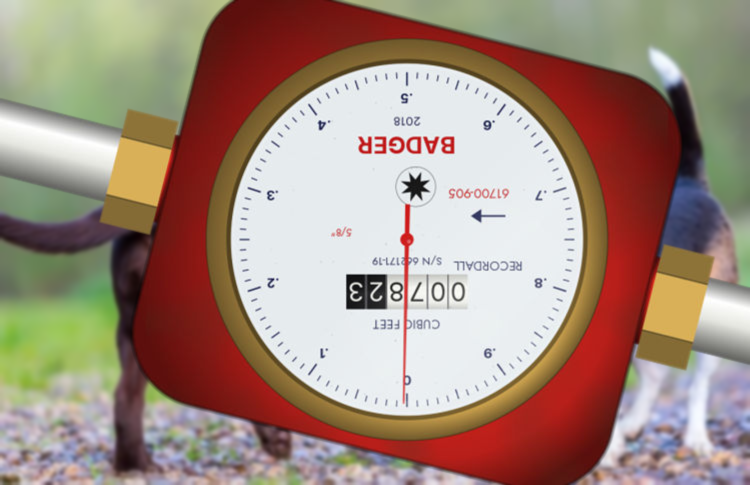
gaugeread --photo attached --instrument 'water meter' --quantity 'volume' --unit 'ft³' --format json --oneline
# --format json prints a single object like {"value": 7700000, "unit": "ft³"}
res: {"value": 7823.00, "unit": "ft³"}
